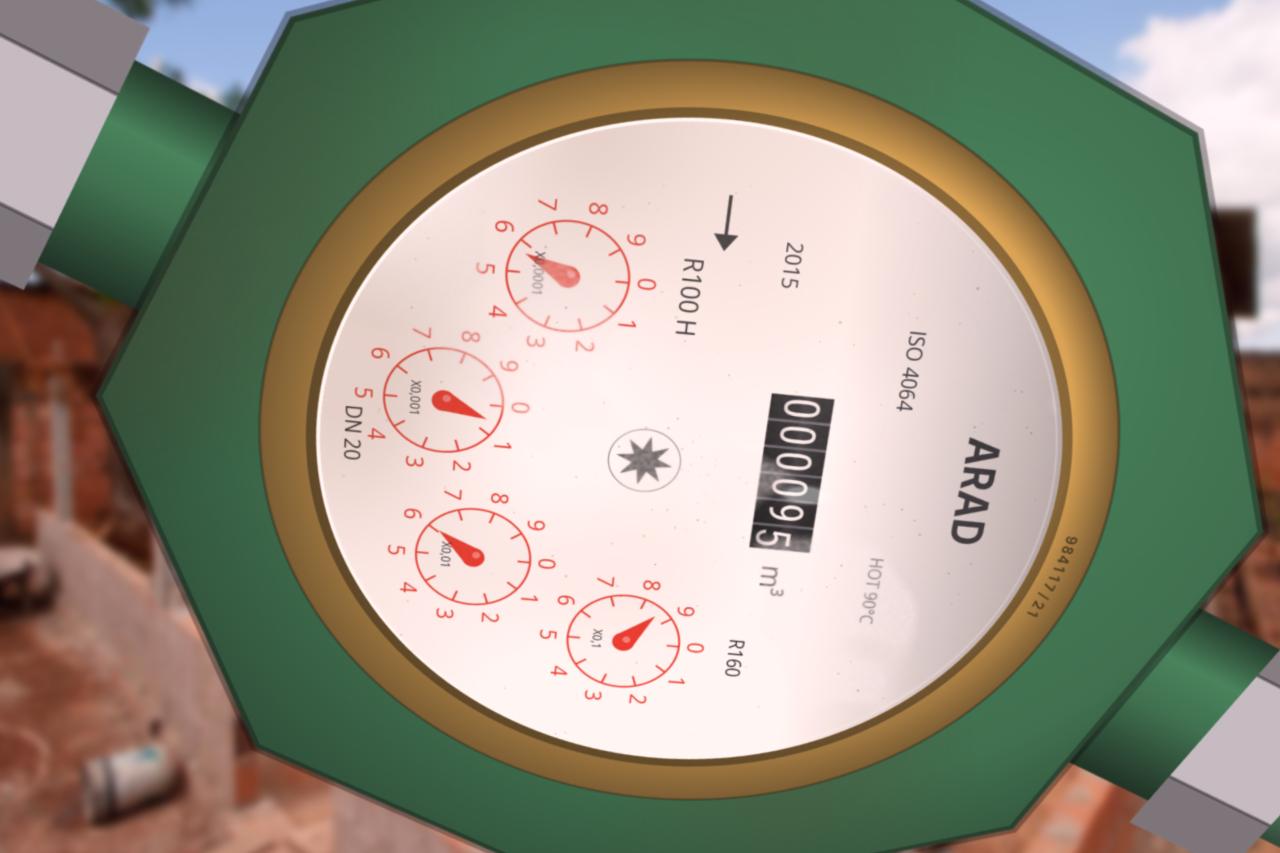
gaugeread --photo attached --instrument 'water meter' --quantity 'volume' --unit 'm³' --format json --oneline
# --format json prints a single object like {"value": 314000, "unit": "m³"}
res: {"value": 94.8605, "unit": "m³"}
